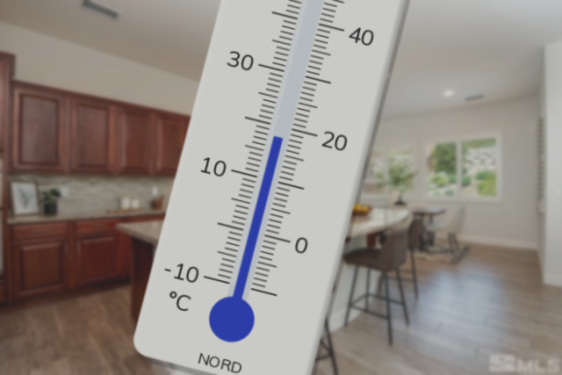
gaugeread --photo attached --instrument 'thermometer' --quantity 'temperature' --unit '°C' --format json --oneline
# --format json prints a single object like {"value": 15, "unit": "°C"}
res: {"value": 18, "unit": "°C"}
